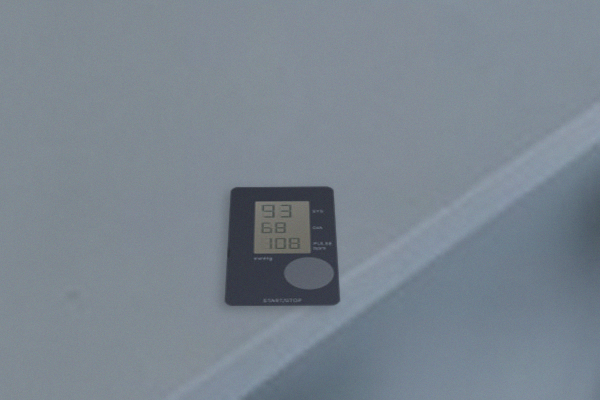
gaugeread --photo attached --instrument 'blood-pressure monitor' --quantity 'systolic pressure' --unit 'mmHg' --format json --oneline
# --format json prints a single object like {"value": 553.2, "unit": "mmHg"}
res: {"value": 93, "unit": "mmHg"}
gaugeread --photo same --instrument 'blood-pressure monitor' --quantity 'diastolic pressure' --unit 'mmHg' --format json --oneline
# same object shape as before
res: {"value": 68, "unit": "mmHg"}
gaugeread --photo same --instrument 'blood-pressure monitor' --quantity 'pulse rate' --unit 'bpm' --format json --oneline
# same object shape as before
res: {"value": 108, "unit": "bpm"}
